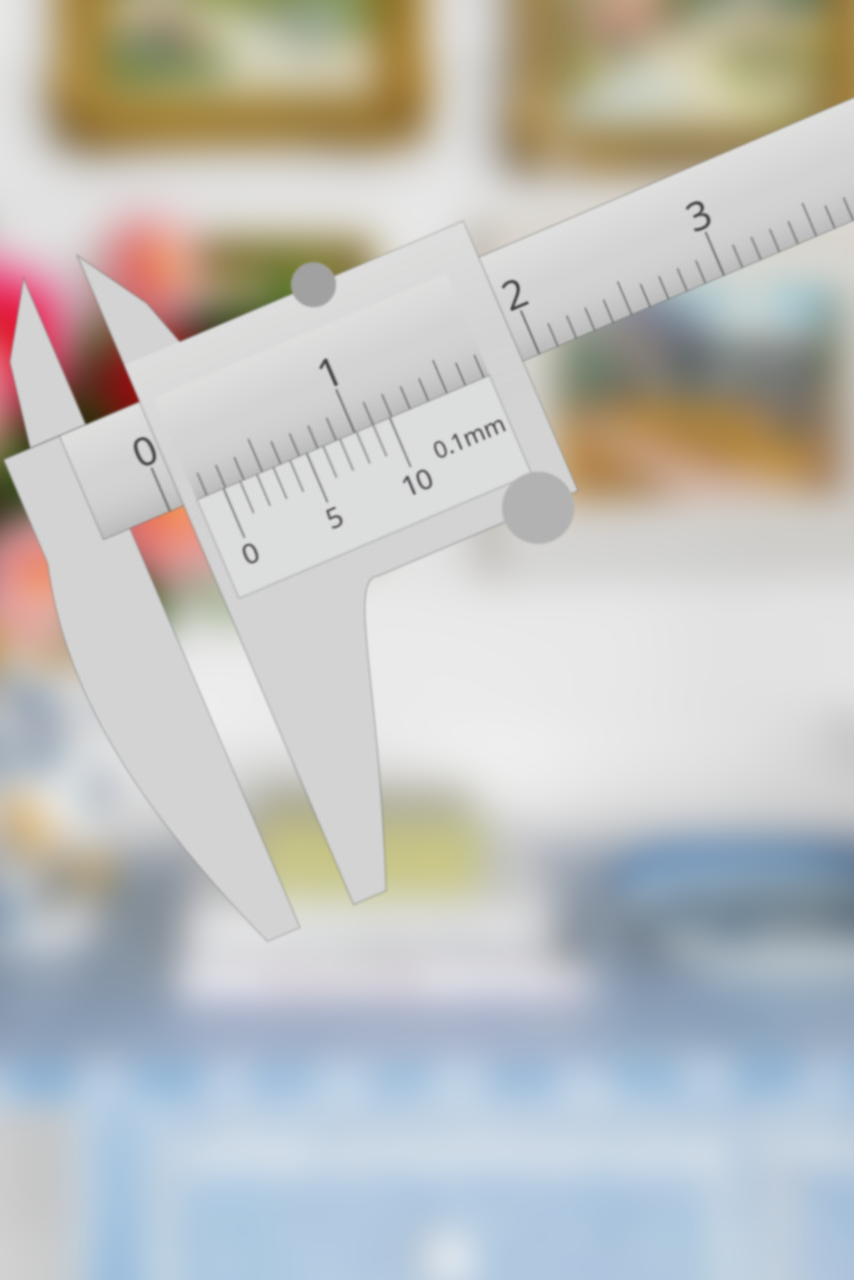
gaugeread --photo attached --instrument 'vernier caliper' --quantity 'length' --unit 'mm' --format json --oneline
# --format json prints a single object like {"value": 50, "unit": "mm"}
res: {"value": 2.9, "unit": "mm"}
